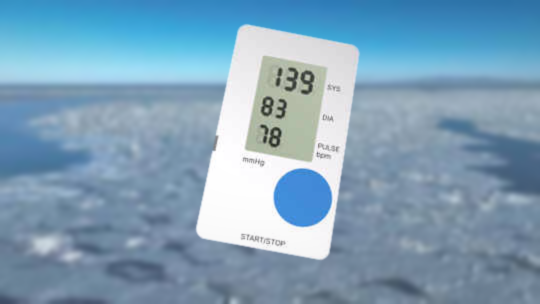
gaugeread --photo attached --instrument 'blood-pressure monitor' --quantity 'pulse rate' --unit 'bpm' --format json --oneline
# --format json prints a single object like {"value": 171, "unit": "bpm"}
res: {"value": 78, "unit": "bpm"}
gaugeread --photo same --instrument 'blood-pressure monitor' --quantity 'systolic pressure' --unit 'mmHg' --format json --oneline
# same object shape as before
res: {"value": 139, "unit": "mmHg"}
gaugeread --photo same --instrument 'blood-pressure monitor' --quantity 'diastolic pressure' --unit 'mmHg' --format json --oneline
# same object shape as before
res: {"value": 83, "unit": "mmHg"}
